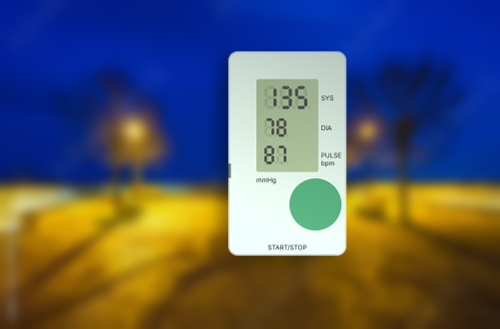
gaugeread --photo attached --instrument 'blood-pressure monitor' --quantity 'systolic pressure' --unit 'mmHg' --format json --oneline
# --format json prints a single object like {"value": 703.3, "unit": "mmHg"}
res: {"value": 135, "unit": "mmHg"}
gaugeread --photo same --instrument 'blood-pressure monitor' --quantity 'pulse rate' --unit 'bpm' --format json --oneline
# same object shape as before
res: {"value": 87, "unit": "bpm"}
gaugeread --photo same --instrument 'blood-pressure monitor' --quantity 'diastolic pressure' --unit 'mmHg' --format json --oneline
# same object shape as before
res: {"value": 78, "unit": "mmHg"}
